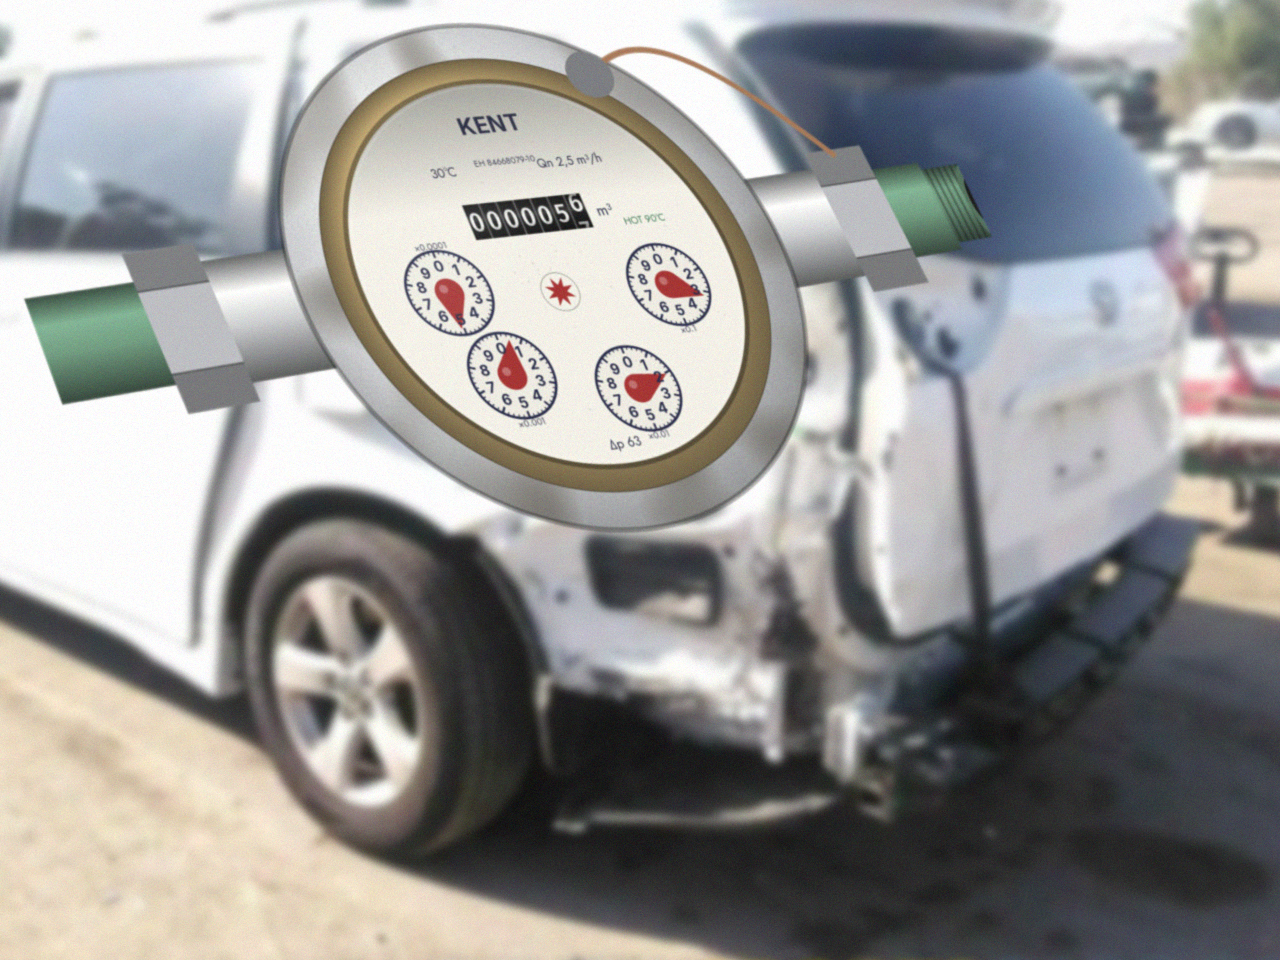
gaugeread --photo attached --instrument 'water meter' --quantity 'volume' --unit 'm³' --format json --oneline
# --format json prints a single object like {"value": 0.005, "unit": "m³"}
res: {"value": 56.3205, "unit": "m³"}
